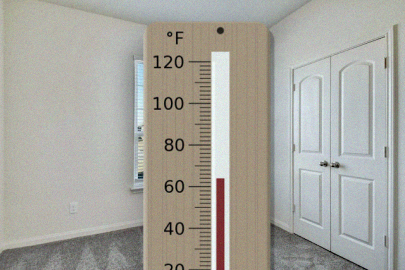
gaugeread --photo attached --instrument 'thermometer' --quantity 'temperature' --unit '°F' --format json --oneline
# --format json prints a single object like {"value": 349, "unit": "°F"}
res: {"value": 64, "unit": "°F"}
